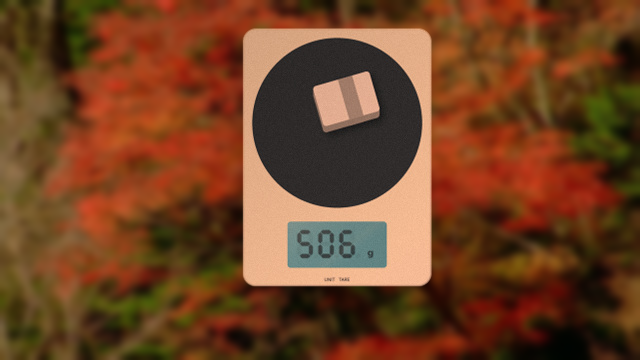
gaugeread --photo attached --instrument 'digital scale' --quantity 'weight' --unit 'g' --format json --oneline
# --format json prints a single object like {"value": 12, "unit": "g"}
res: {"value": 506, "unit": "g"}
